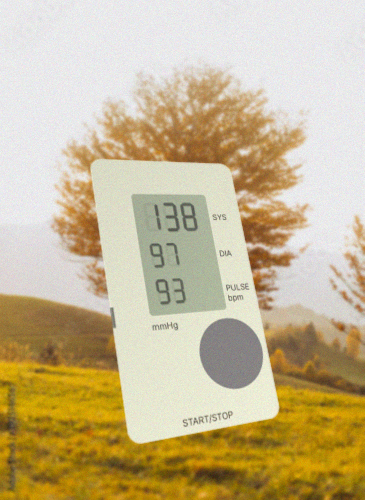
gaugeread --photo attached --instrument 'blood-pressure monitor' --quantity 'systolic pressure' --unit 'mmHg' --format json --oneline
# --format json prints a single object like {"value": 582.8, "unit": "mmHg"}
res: {"value": 138, "unit": "mmHg"}
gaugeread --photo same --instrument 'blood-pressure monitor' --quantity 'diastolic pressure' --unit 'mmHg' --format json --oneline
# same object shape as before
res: {"value": 97, "unit": "mmHg"}
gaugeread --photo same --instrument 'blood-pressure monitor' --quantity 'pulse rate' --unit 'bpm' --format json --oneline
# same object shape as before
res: {"value": 93, "unit": "bpm"}
